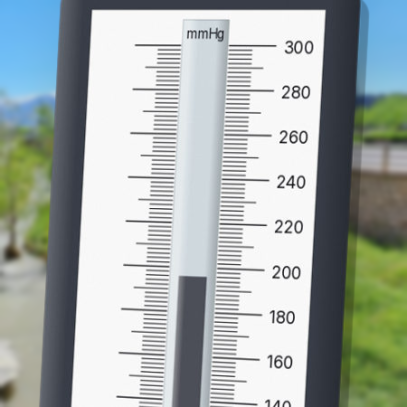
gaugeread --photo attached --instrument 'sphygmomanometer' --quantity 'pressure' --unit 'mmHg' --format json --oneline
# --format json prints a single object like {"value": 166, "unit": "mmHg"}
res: {"value": 196, "unit": "mmHg"}
